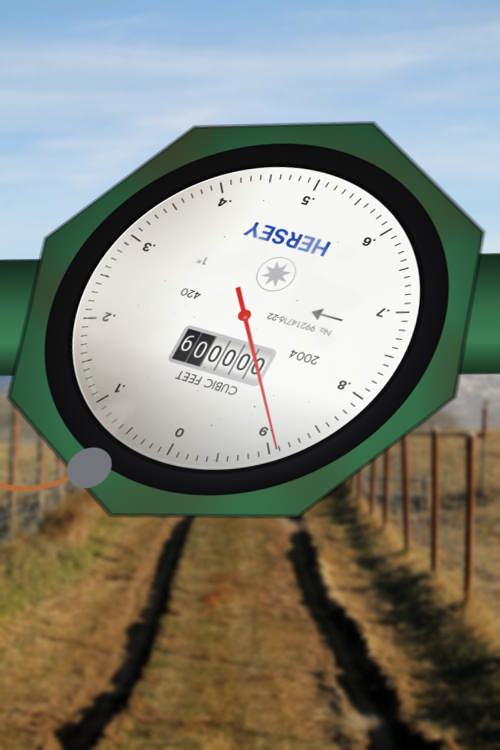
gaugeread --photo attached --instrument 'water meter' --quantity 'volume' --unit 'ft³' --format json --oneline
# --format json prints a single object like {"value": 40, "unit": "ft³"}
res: {"value": 8.89, "unit": "ft³"}
